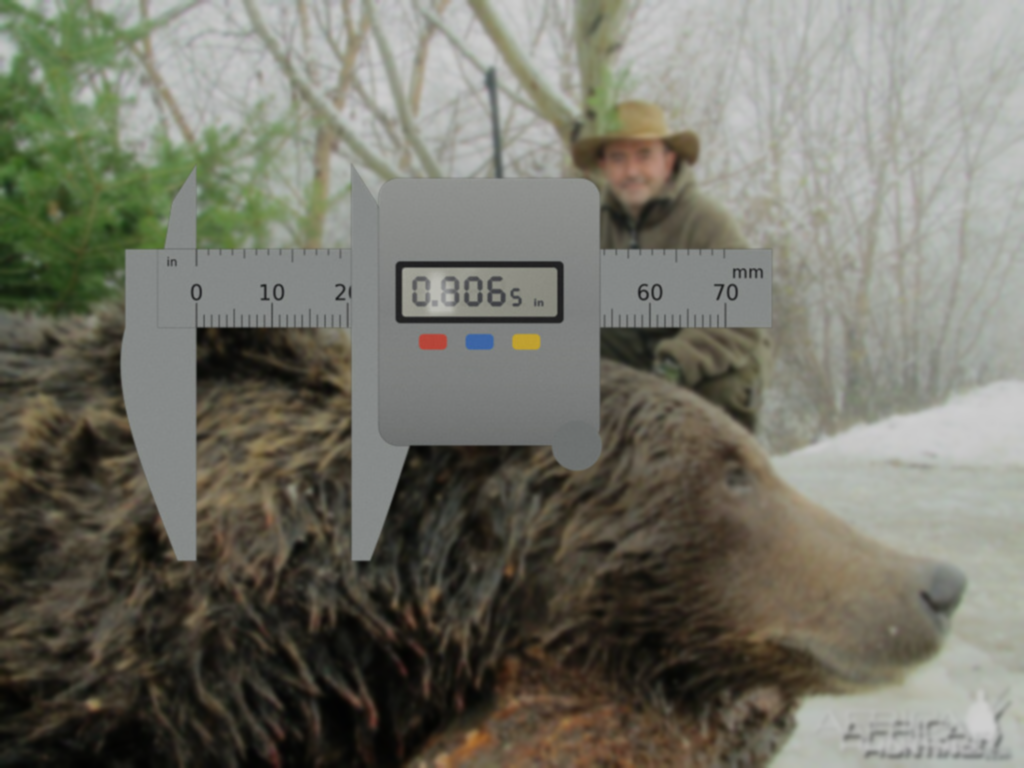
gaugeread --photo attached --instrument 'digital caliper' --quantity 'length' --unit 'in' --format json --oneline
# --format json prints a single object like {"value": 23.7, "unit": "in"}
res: {"value": 0.8065, "unit": "in"}
